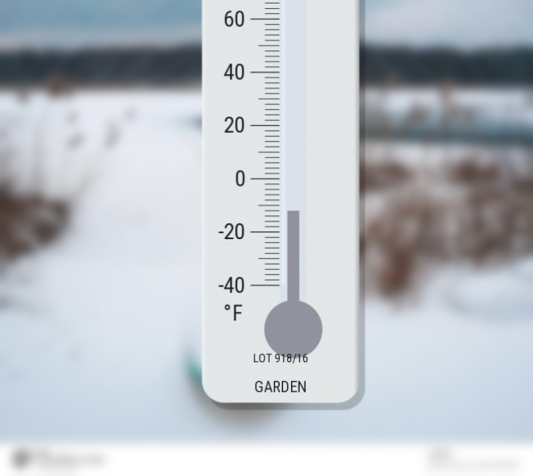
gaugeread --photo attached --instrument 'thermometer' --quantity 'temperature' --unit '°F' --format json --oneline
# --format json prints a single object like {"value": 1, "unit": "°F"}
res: {"value": -12, "unit": "°F"}
